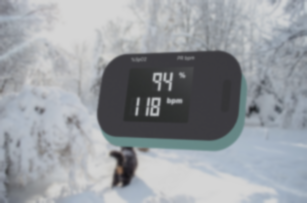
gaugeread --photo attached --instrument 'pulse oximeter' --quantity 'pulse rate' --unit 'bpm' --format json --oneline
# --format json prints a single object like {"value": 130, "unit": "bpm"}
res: {"value": 118, "unit": "bpm"}
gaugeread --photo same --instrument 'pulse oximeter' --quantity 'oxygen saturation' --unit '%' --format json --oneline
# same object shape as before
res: {"value": 94, "unit": "%"}
